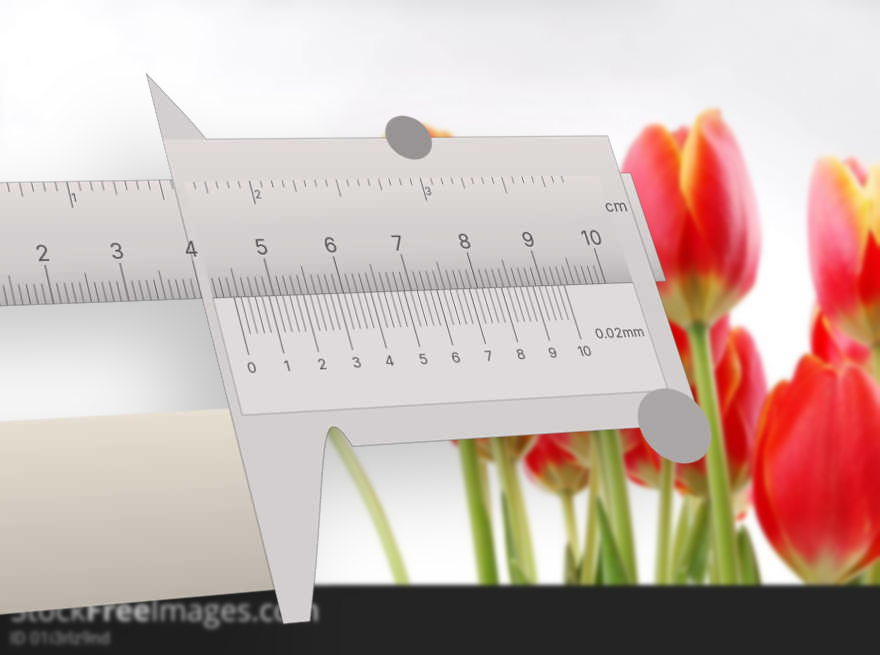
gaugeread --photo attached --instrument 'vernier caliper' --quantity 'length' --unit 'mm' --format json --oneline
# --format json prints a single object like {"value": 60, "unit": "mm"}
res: {"value": 44.4, "unit": "mm"}
